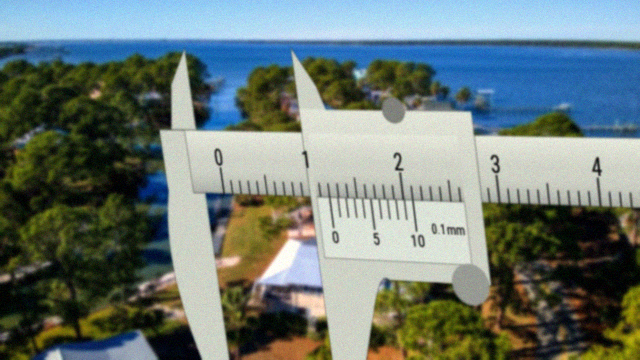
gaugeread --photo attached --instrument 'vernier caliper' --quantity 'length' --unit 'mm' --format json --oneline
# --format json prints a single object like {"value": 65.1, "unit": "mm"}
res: {"value": 12.0, "unit": "mm"}
